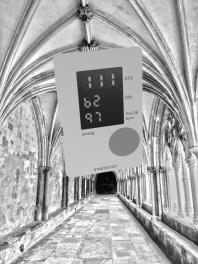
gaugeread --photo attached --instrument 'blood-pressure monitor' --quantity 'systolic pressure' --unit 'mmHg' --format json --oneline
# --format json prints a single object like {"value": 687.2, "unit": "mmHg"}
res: {"value": 111, "unit": "mmHg"}
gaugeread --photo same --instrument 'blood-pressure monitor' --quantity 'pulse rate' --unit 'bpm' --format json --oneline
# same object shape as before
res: {"value": 97, "unit": "bpm"}
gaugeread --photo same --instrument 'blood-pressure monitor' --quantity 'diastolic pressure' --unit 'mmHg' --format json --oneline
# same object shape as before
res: {"value": 62, "unit": "mmHg"}
